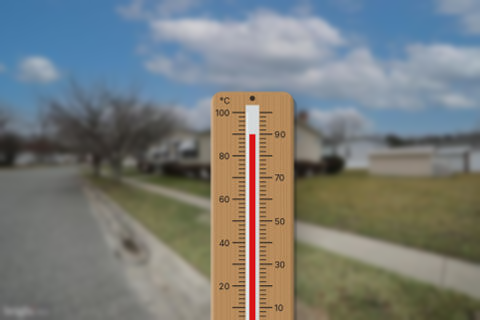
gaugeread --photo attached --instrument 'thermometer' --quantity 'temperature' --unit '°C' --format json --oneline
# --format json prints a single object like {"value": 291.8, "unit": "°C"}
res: {"value": 90, "unit": "°C"}
